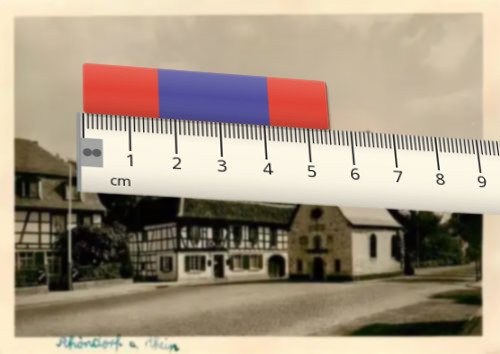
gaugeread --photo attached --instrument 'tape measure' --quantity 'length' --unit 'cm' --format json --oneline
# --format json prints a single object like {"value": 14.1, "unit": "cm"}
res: {"value": 5.5, "unit": "cm"}
